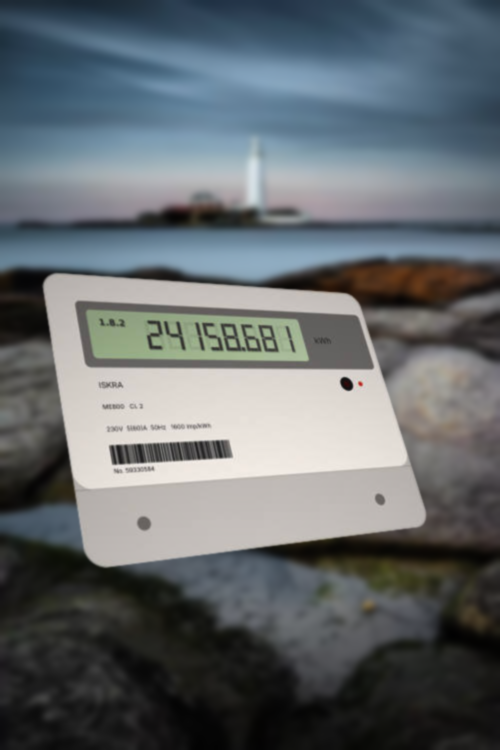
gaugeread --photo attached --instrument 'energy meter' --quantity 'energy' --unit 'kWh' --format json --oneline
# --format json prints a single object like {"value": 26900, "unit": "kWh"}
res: {"value": 24158.681, "unit": "kWh"}
